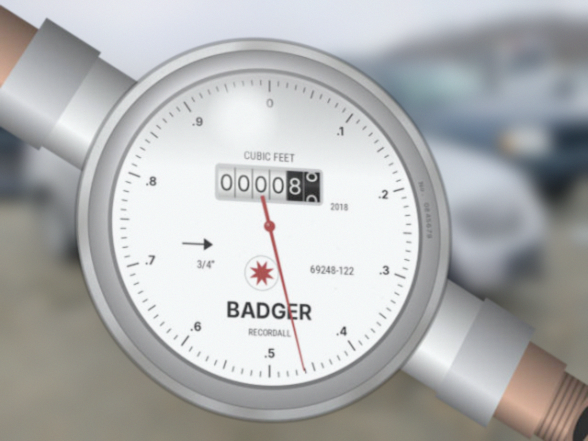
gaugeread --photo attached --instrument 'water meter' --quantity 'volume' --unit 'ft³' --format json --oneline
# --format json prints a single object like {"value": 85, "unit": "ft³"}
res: {"value": 88.46, "unit": "ft³"}
